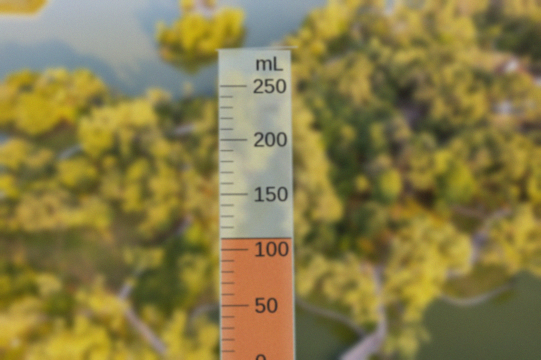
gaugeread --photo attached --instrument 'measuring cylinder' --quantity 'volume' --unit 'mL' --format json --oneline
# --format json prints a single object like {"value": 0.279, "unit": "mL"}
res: {"value": 110, "unit": "mL"}
